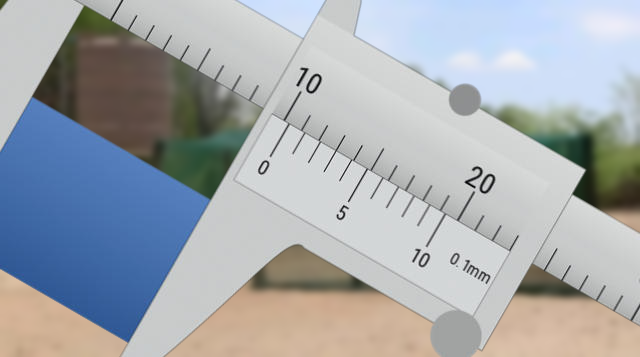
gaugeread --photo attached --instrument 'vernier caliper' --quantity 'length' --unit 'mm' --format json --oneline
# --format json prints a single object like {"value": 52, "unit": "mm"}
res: {"value": 10.3, "unit": "mm"}
